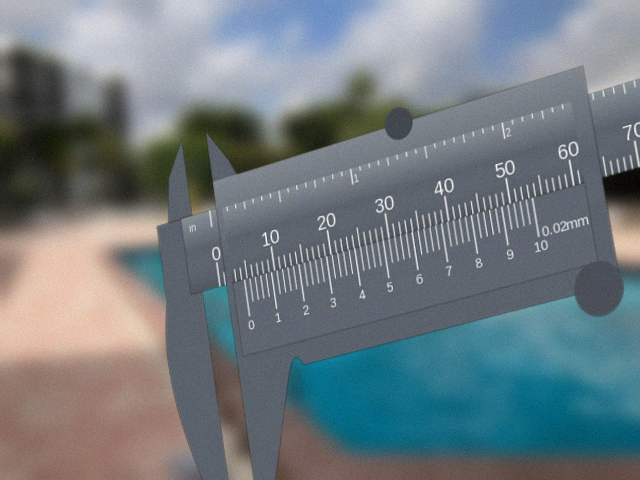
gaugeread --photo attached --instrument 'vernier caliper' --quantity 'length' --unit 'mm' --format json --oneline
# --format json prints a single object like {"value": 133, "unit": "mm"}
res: {"value": 4.5, "unit": "mm"}
